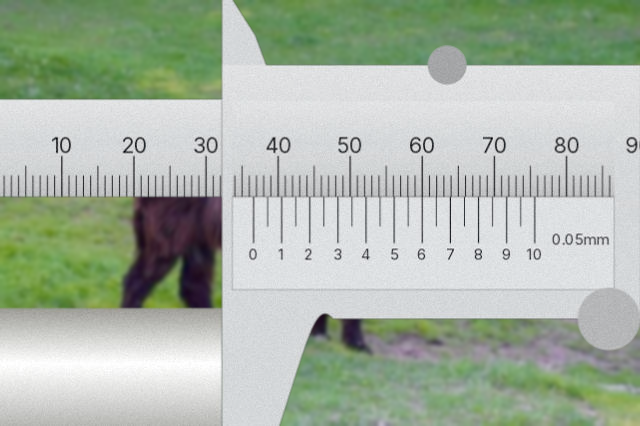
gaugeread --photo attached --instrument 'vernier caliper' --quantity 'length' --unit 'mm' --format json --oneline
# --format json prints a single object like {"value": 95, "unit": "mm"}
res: {"value": 36.6, "unit": "mm"}
